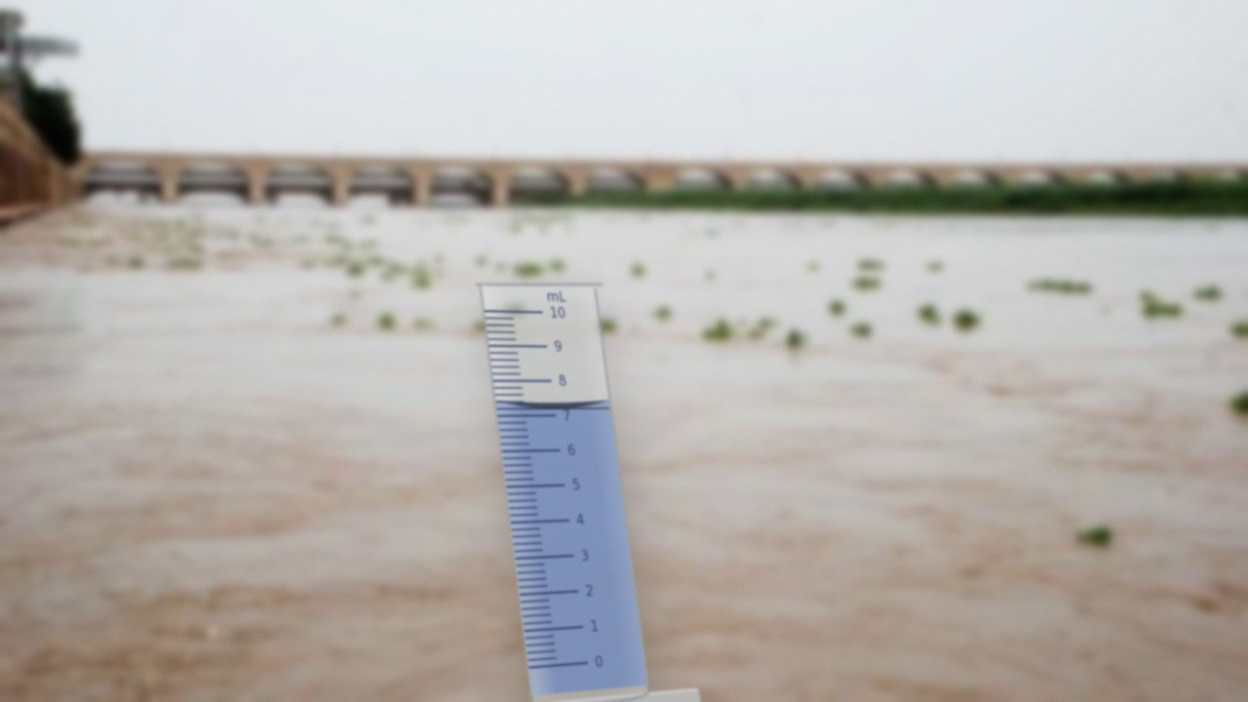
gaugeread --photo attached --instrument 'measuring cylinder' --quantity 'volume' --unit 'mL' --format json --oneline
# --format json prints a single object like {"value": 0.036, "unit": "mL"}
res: {"value": 7.2, "unit": "mL"}
